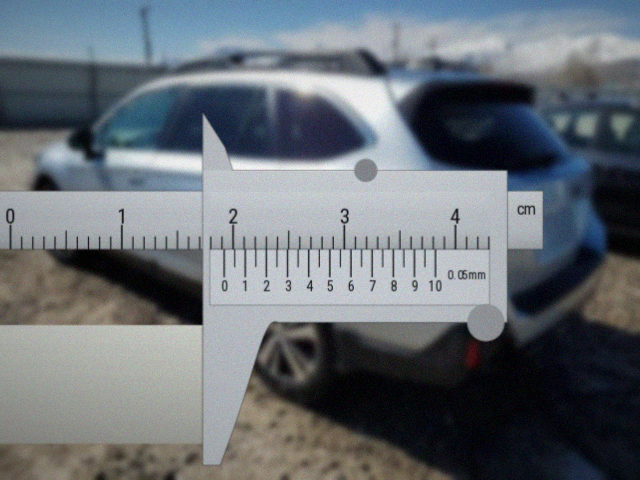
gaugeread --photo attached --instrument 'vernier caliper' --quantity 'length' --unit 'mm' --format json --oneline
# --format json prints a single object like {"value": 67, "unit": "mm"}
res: {"value": 19.2, "unit": "mm"}
